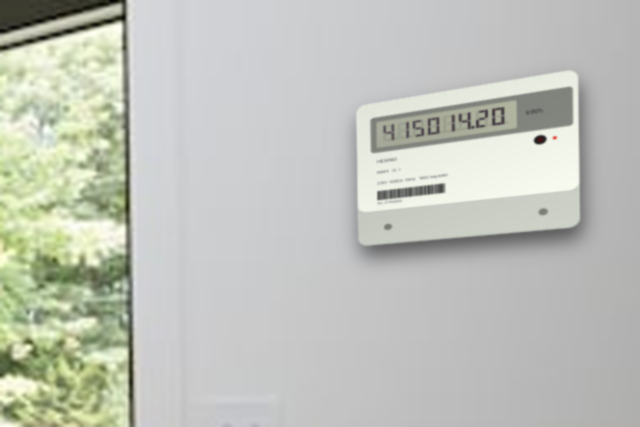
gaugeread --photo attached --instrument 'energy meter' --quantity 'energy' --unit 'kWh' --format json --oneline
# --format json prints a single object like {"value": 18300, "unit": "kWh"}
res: {"value": 415014.20, "unit": "kWh"}
